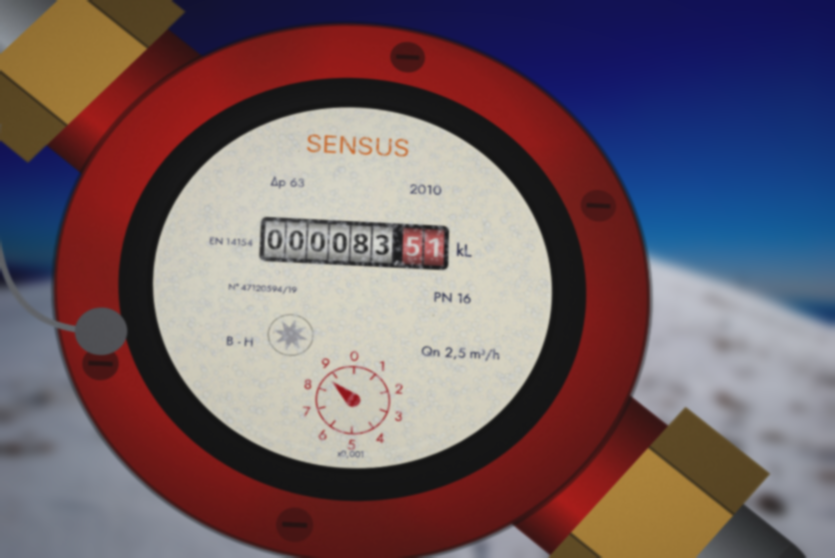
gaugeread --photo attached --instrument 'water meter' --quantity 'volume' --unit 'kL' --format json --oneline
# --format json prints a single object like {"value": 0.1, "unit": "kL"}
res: {"value": 83.518, "unit": "kL"}
